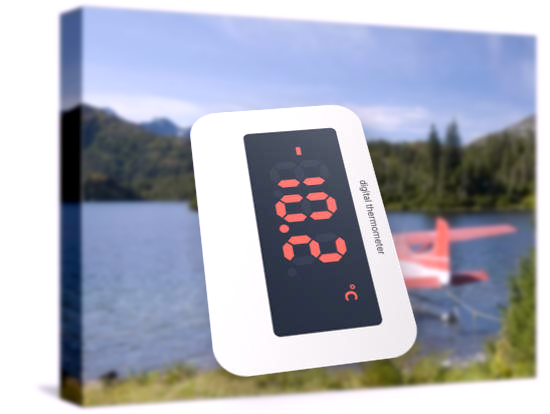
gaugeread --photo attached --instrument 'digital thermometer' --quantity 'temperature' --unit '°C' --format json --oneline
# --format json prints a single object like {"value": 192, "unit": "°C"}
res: {"value": -10.2, "unit": "°C"}
